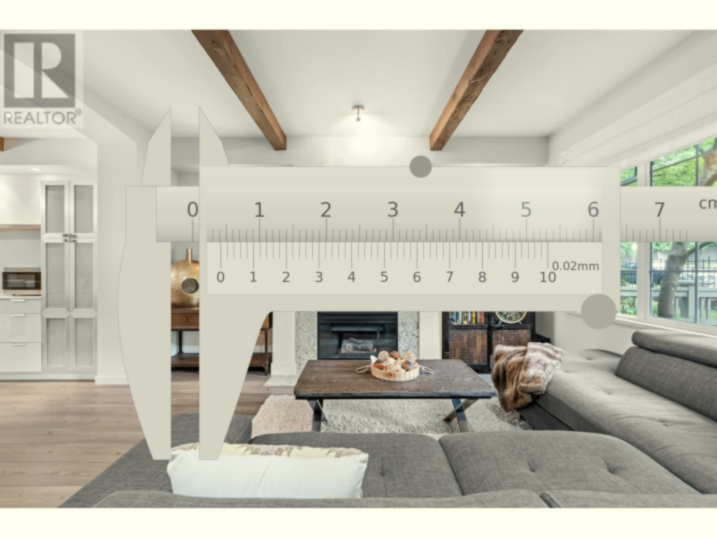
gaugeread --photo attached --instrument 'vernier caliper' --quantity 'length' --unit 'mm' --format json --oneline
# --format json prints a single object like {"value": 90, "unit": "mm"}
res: {"value": 4.2, "unit": "mm"}
